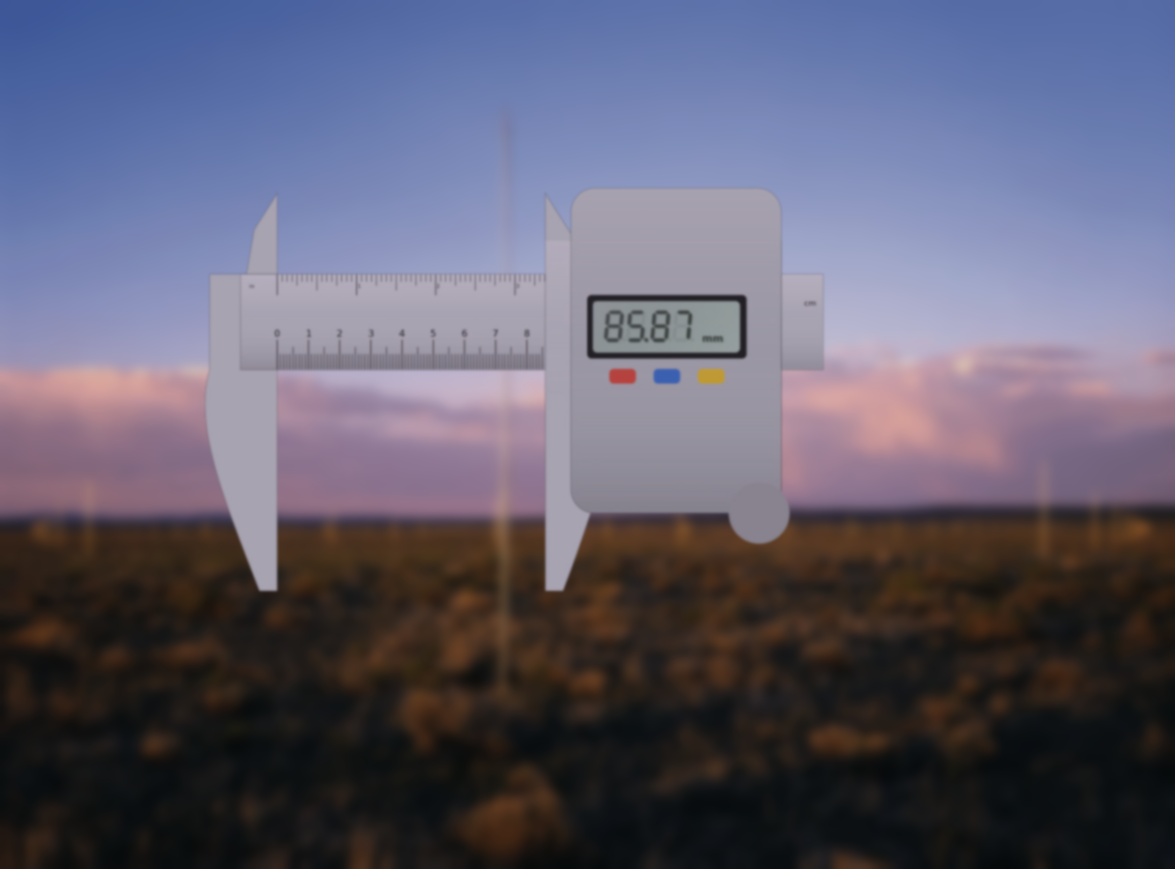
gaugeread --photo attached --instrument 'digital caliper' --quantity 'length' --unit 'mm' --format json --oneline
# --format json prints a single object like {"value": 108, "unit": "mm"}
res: {"value": 85.87, "unit": "mm"}
